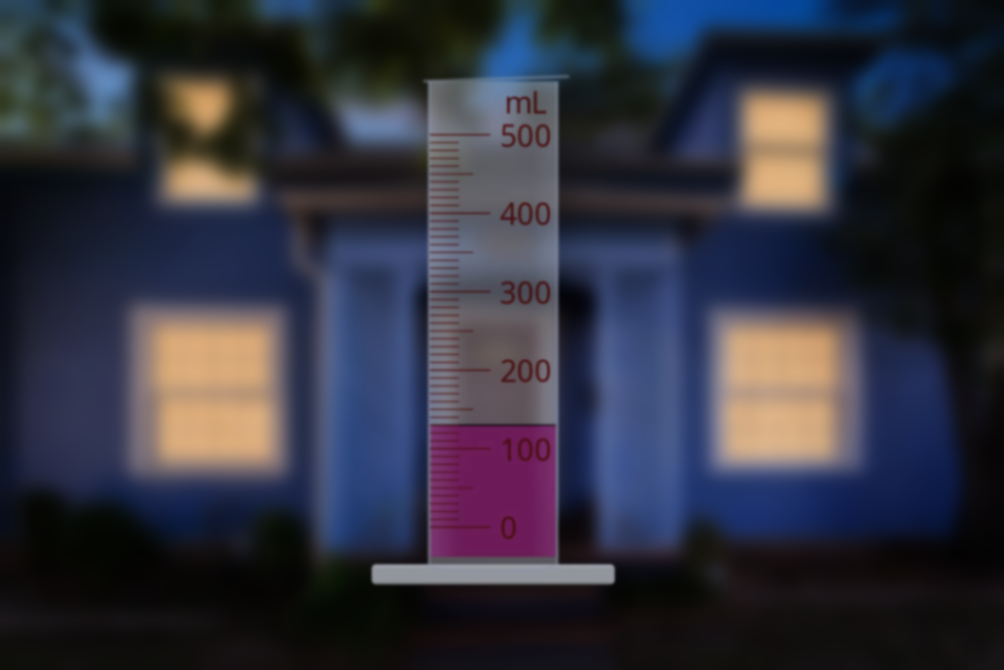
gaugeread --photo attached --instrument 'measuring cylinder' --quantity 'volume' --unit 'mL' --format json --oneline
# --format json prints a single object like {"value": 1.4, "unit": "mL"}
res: {"value": 130, "unit": "mL"}
